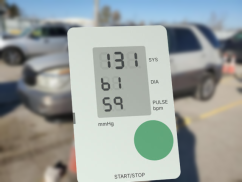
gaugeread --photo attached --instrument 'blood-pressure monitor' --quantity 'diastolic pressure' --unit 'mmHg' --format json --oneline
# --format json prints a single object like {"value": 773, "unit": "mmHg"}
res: {"value": 61, "unit": "mmHg"}
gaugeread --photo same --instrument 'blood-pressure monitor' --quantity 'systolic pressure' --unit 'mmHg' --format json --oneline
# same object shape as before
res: {"value": 131, "unit": "mmHg"}
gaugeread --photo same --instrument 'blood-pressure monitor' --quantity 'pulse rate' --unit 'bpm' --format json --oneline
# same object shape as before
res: {"value": 59, "unit": "bpm"}
